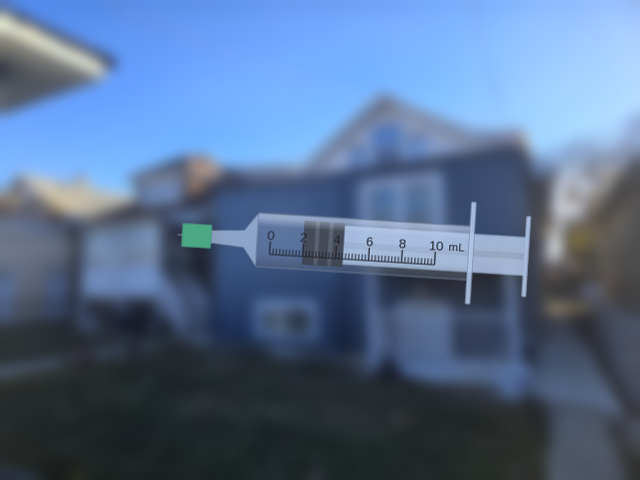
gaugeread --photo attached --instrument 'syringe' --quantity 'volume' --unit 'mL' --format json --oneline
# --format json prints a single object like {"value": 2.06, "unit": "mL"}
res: {"value": 2, "unit": "mL"}
